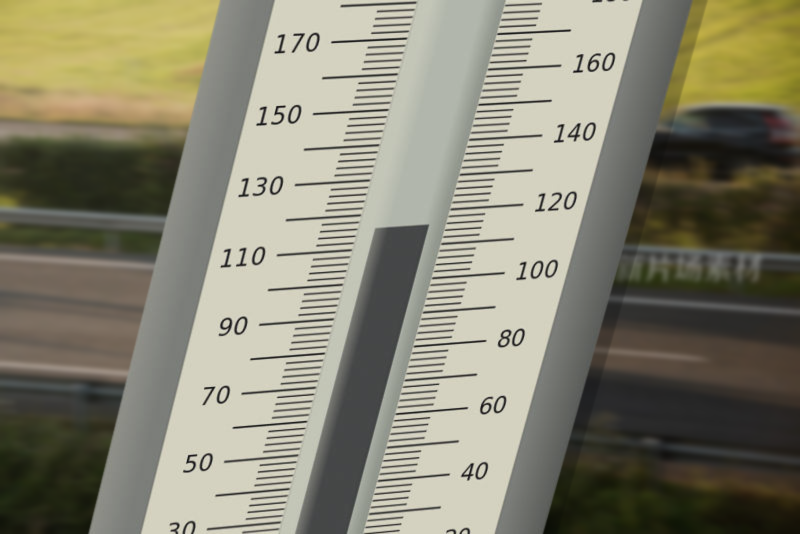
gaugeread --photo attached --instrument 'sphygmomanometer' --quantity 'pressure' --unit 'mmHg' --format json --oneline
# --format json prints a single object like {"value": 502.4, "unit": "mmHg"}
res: {"value": 116, "unit": "mmHg"}
